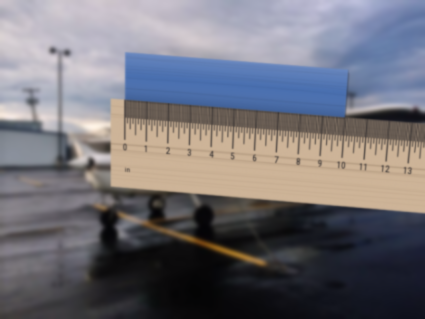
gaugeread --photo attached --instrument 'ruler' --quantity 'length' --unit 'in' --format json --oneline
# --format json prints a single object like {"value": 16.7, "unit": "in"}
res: {"value": 10, "unit": "in"}
